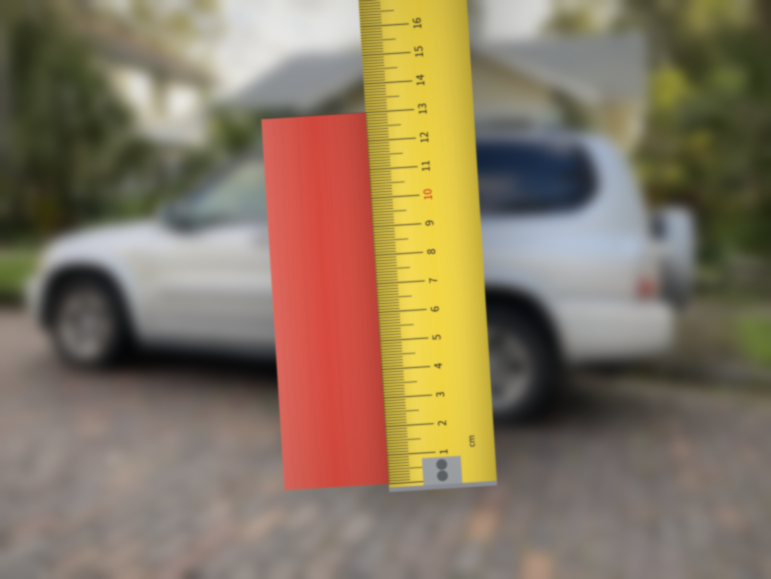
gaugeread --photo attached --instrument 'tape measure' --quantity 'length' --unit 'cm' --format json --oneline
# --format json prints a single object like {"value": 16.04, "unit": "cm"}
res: {"value": 13, "unit": "cm"}
